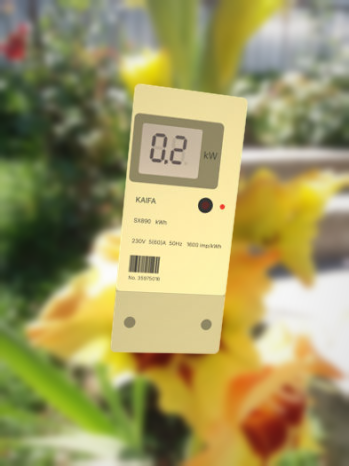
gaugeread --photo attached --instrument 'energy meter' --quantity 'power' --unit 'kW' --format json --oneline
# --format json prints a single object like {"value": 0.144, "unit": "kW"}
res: {"value": 0.2, "unit": "kW"}
